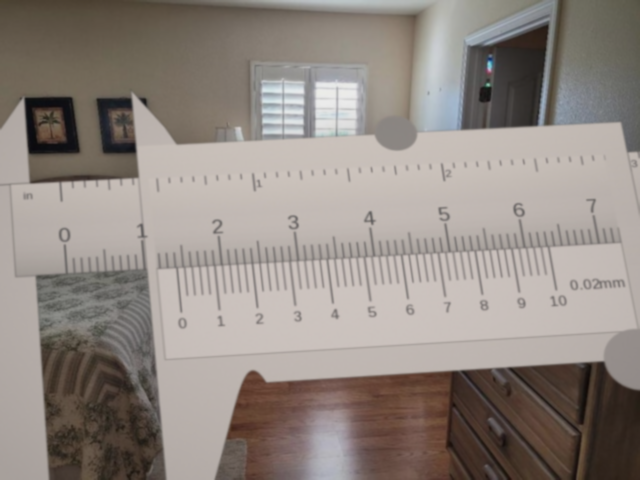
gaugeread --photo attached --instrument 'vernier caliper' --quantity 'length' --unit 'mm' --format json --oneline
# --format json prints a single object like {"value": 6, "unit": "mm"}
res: {"value": 14.2, "unit": "mm"}
